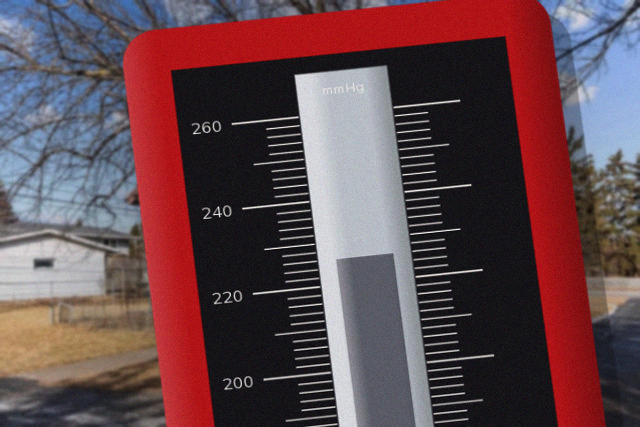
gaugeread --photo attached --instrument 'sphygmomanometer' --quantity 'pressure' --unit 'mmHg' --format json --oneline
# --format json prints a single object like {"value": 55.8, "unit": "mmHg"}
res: {"value": 226, "unit": "mmHg"}
